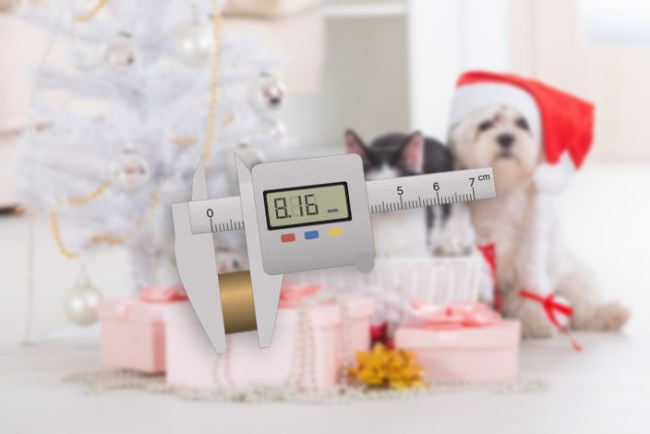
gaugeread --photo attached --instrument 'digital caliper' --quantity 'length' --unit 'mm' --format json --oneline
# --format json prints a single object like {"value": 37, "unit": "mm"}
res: {"value": 8.16, "unit": "mm"}
